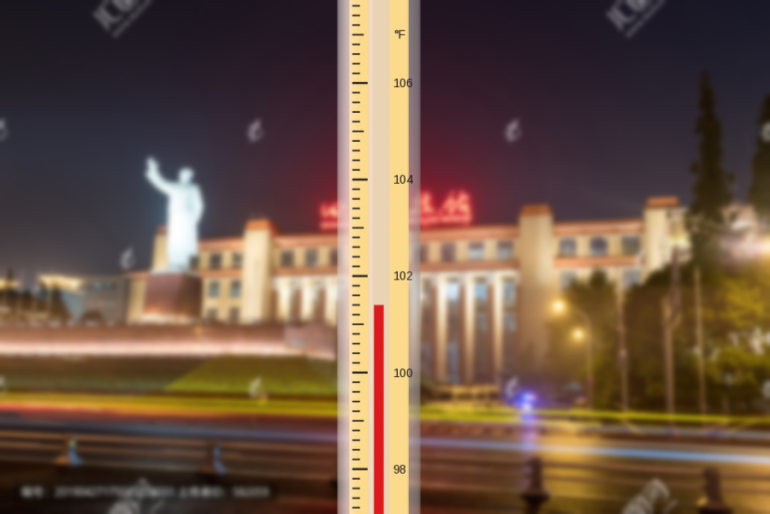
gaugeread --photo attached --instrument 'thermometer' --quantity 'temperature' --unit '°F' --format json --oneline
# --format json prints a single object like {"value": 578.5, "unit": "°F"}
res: {"value": 101.4, "unit": "°F"}
